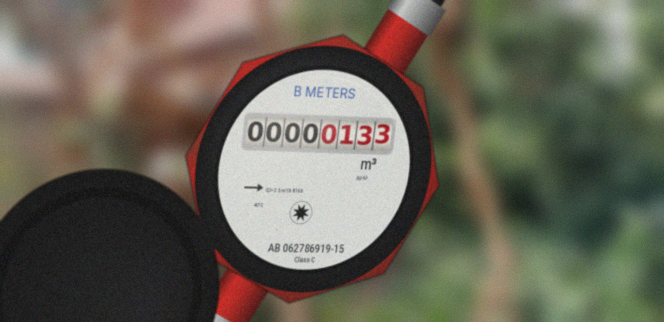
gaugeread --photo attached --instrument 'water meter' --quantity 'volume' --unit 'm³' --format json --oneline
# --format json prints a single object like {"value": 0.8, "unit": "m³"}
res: {"value": 0.0133, "unit": "m³"}
